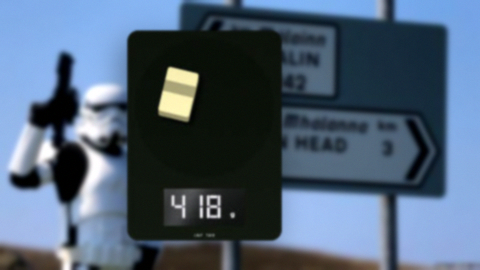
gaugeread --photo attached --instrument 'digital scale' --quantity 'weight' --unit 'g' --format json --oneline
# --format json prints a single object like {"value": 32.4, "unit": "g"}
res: {"value": 418, "unit": "g"}
